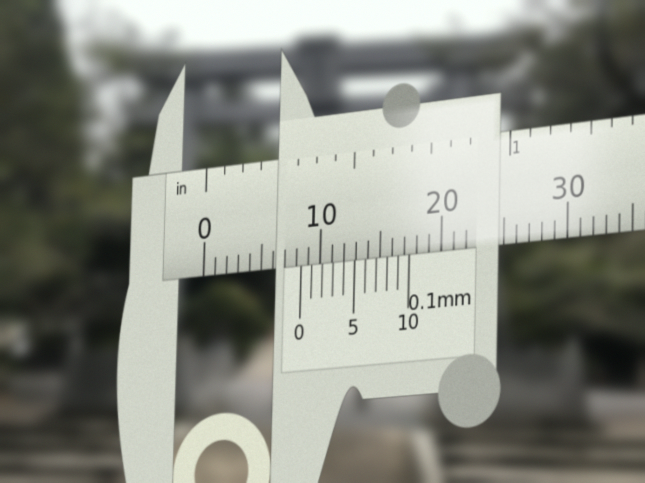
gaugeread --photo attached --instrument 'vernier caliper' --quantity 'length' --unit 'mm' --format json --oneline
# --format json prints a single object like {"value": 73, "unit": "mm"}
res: {"value": 8.4, "unit": "mm"}
